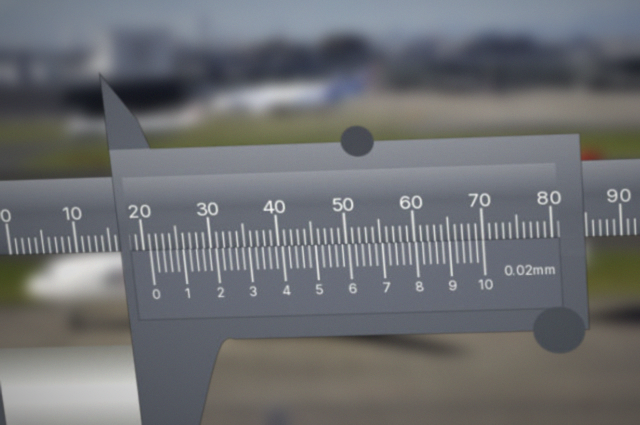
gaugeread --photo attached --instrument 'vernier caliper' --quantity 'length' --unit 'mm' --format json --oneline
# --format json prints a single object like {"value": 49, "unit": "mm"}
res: {"value": 21.0, "unit": "mm"}
